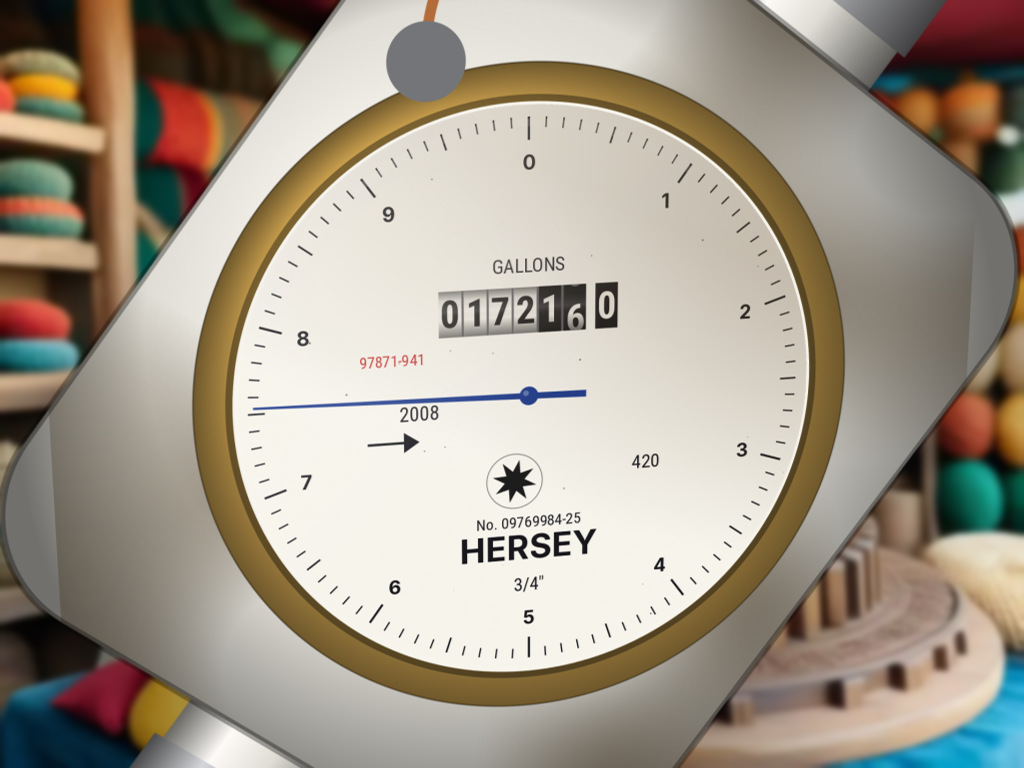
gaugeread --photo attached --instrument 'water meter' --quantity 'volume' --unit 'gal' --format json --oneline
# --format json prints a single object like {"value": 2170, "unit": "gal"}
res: {"value": 172157.5, "unit": "gal"}
